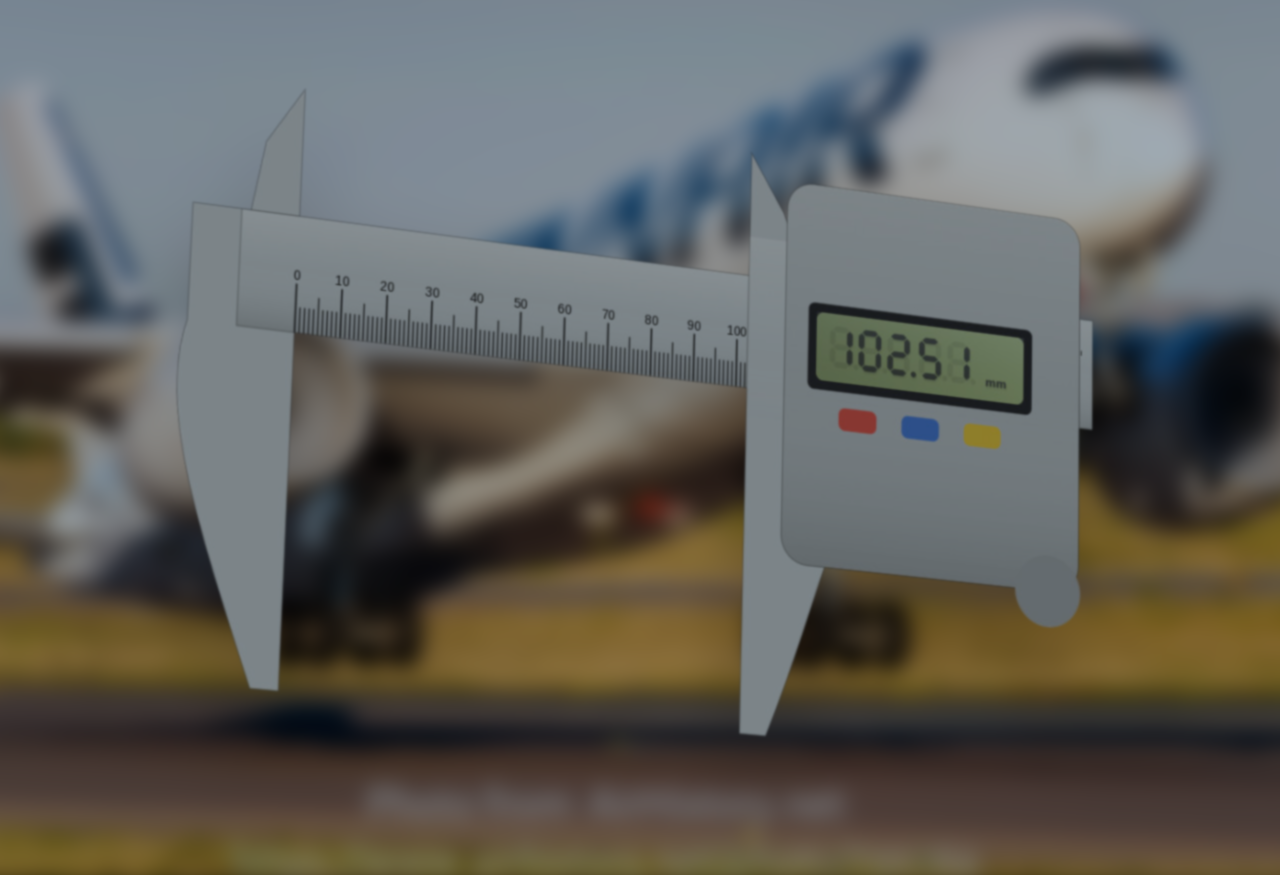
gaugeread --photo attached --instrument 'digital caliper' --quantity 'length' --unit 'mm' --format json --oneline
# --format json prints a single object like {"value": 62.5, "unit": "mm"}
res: {"value": 102.51, "unit": "mm"}
